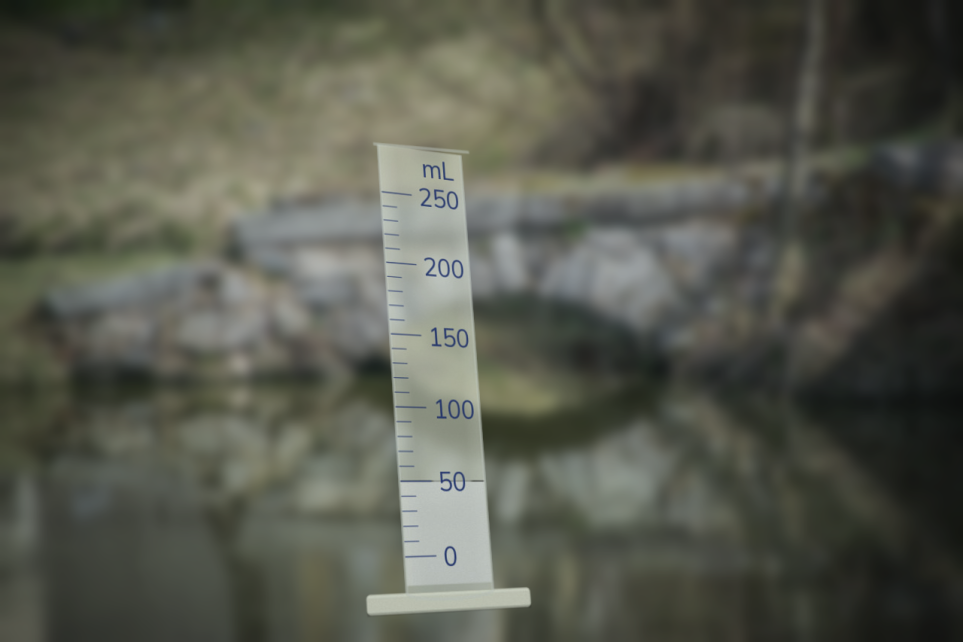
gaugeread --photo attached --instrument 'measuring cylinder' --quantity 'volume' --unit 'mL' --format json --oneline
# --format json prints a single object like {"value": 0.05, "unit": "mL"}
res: {"value": 50, "unit": "mL"}
